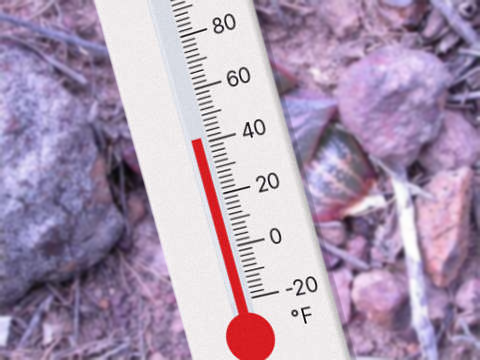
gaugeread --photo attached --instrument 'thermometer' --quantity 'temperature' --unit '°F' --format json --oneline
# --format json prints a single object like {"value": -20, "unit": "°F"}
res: {"value": 42, "unit": "°F"}
